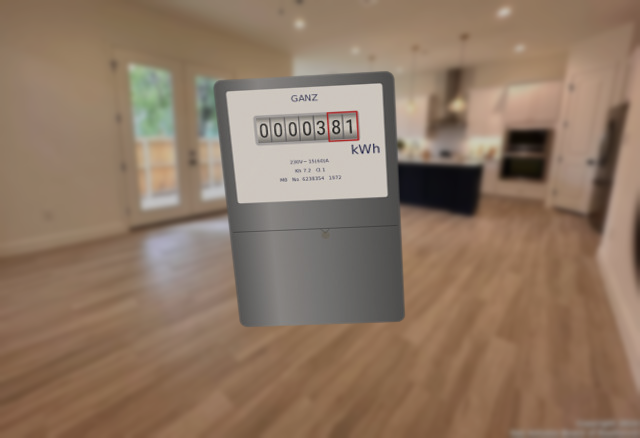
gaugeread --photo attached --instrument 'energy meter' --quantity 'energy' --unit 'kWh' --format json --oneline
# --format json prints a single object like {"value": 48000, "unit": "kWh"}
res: {"value": 3.81, "unit": "kWh"}
